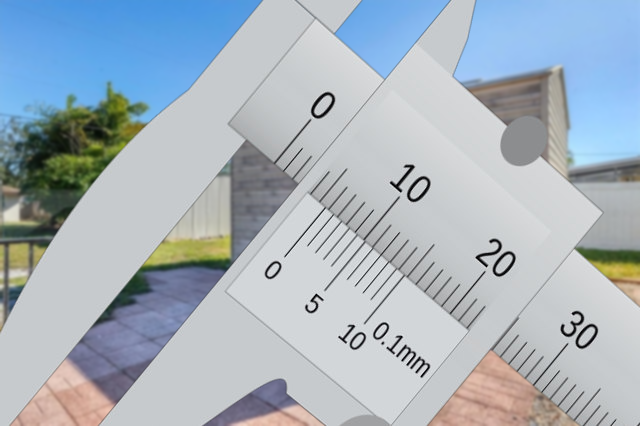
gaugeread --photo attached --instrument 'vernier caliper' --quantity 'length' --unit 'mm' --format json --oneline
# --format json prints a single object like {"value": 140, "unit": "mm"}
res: {"value": 5.7, "unit": "mm"}
